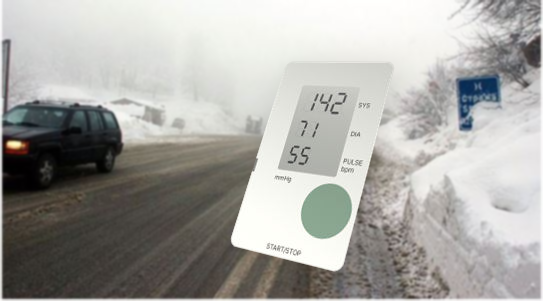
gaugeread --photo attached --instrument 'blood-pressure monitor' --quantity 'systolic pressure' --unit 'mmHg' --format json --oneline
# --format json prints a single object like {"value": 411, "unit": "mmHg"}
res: {"value": 142, "unit": "mmHg"}
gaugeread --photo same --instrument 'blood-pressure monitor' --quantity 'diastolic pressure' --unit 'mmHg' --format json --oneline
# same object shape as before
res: {"value": 71, "unit": "mmHg"}
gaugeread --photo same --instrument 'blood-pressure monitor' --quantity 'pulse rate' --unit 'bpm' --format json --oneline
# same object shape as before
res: {"value": 55, "unit": "bpm"}
